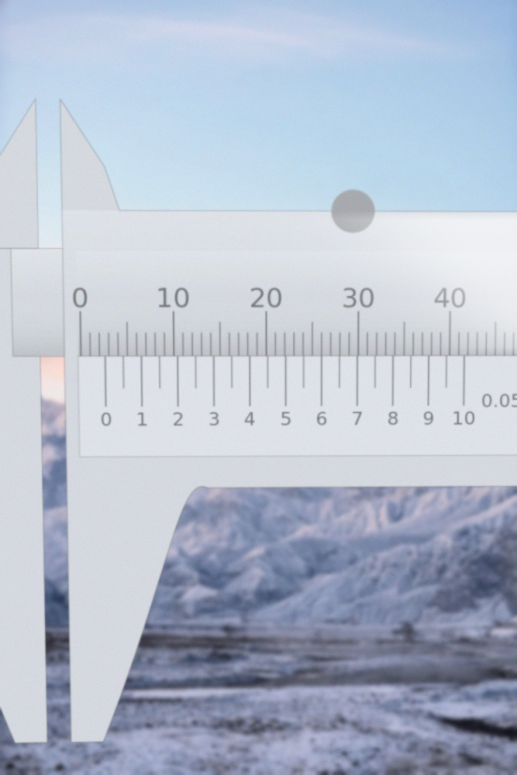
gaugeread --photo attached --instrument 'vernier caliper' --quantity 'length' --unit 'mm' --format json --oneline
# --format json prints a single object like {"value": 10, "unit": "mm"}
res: {"value": 2.6, "unit": "mm"}
